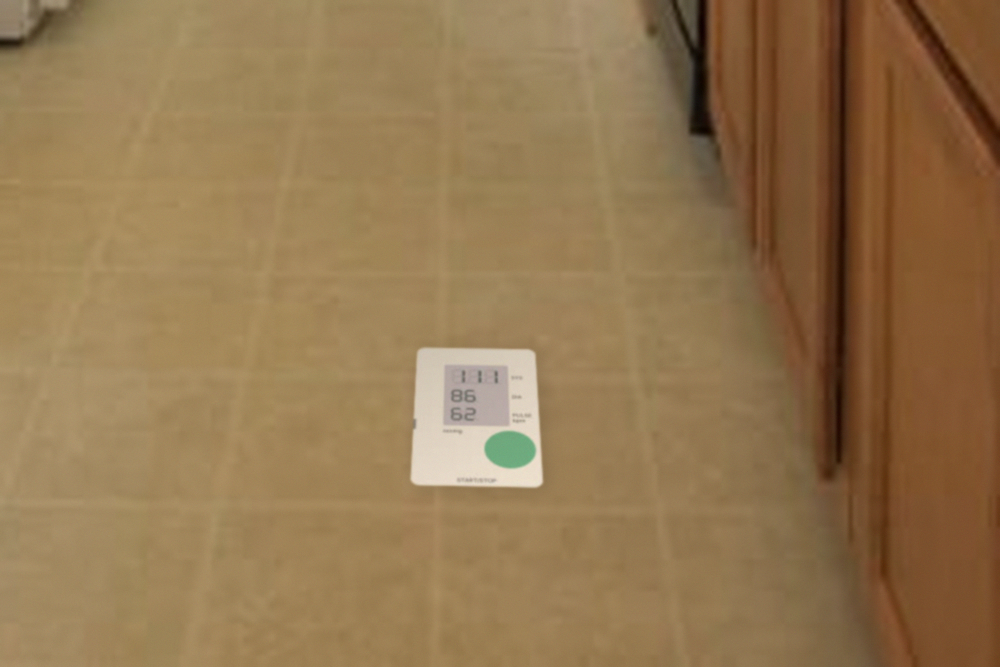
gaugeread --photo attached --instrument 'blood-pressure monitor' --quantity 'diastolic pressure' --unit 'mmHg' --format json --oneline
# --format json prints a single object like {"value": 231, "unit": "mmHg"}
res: {"value": 86, "unit": "mmHg"}
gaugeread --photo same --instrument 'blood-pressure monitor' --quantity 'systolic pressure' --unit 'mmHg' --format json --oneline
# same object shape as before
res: {"value": 111, "unit": "mmHg"}
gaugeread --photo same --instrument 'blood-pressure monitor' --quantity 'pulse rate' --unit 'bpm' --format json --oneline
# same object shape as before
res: {"value": 62, "unit": "bpm"}
